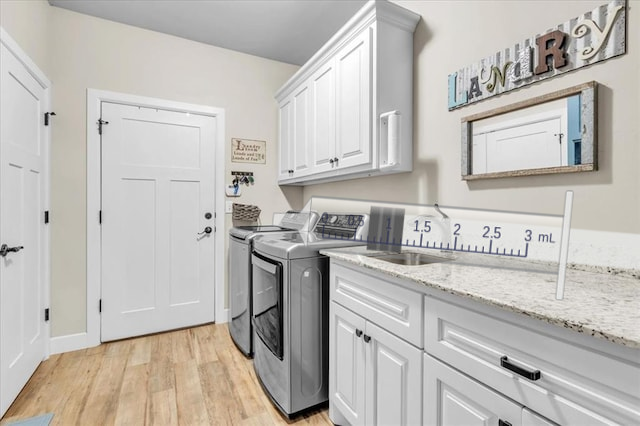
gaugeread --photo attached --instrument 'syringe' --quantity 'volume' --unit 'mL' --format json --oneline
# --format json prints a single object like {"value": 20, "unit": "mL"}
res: {"value": 0.7, "unit": "mL"}
